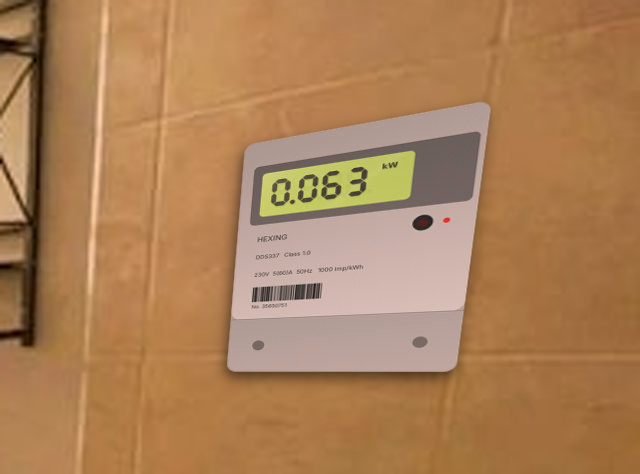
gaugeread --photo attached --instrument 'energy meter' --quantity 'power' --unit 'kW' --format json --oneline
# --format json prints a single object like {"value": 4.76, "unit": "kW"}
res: {"value": 0.063, "unit": "kW"}
